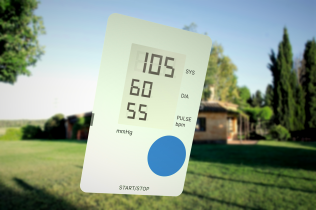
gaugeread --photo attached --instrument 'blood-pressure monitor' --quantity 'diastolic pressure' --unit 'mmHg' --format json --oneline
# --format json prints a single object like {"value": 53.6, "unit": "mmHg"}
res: {"value": 60, "unit": "mmHg"}
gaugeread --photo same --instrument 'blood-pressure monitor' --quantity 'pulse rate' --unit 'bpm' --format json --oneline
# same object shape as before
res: {"value": 55, "unit": "bpm"}
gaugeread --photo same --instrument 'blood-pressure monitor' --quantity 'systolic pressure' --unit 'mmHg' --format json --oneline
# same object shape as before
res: {"value": 105, "unit": "mmHg"}
